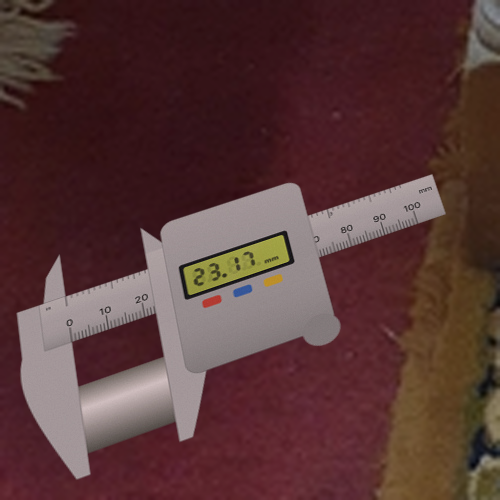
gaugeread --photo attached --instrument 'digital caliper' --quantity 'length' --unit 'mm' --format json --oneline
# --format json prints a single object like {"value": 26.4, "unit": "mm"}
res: {"value": 23.17, "unit": "mm"}
